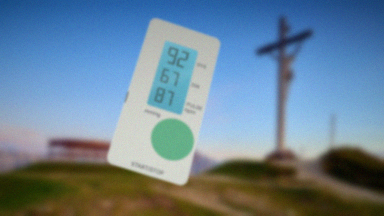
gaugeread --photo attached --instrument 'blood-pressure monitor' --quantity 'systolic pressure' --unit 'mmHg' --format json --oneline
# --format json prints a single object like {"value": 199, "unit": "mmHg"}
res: {"value": 92, "unit": "mmHg"}
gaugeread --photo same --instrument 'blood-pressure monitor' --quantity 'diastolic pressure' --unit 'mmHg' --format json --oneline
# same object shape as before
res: {"value": 67, "unit": "mmHg"}
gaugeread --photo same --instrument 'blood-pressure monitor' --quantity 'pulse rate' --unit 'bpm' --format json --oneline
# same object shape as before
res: {"value": 87, "unit": "bpm"}
